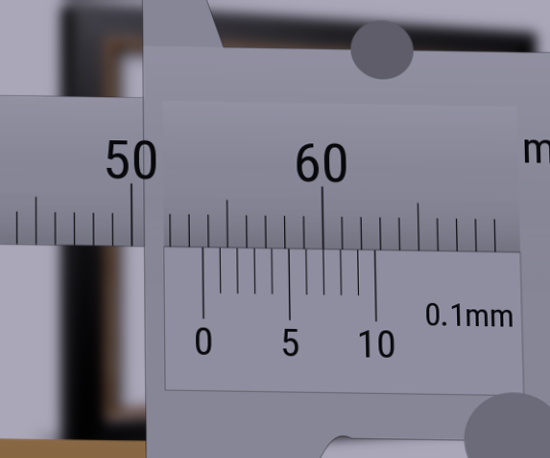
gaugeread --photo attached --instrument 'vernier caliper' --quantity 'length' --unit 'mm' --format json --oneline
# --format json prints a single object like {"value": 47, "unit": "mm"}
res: {"value": 53.7, "unit": "mm"}
